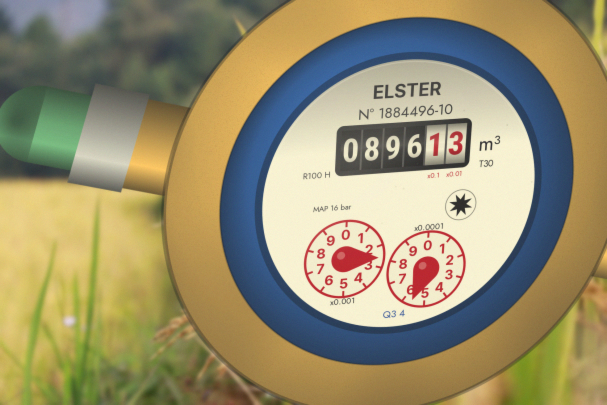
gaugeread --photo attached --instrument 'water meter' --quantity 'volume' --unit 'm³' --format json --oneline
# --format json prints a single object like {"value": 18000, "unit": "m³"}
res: {"value": 896.1325, "unit": "m³"}
